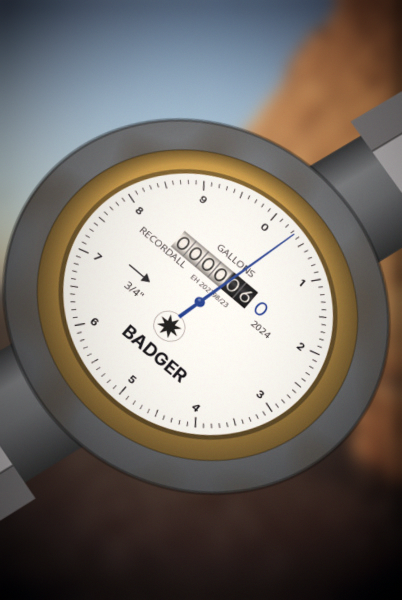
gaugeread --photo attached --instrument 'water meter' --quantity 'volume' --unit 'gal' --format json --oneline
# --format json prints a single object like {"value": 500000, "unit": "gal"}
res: {"value": 60.3, "unit": "gal"}
